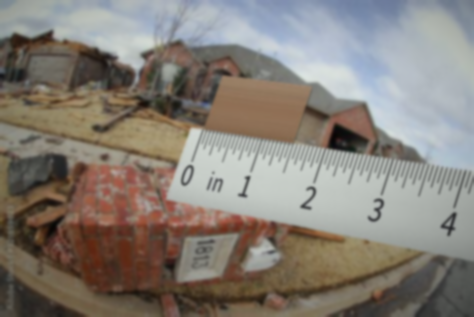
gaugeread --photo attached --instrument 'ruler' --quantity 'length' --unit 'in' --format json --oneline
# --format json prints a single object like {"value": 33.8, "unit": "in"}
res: {"value": 1.5, "unit": "in"}
